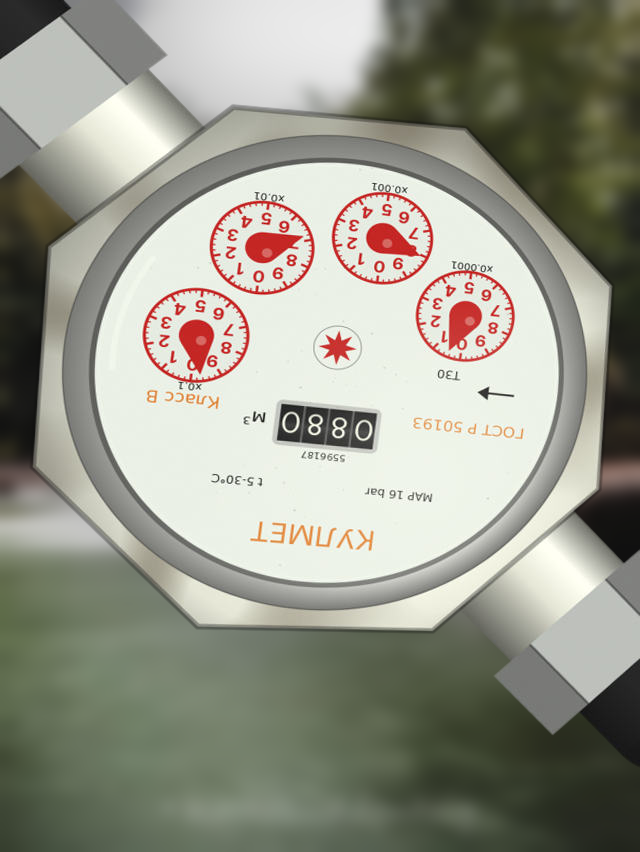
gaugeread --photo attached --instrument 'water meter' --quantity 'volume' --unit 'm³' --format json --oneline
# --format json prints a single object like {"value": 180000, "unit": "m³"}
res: {"value": 879.9680, "unit": "m³"}
